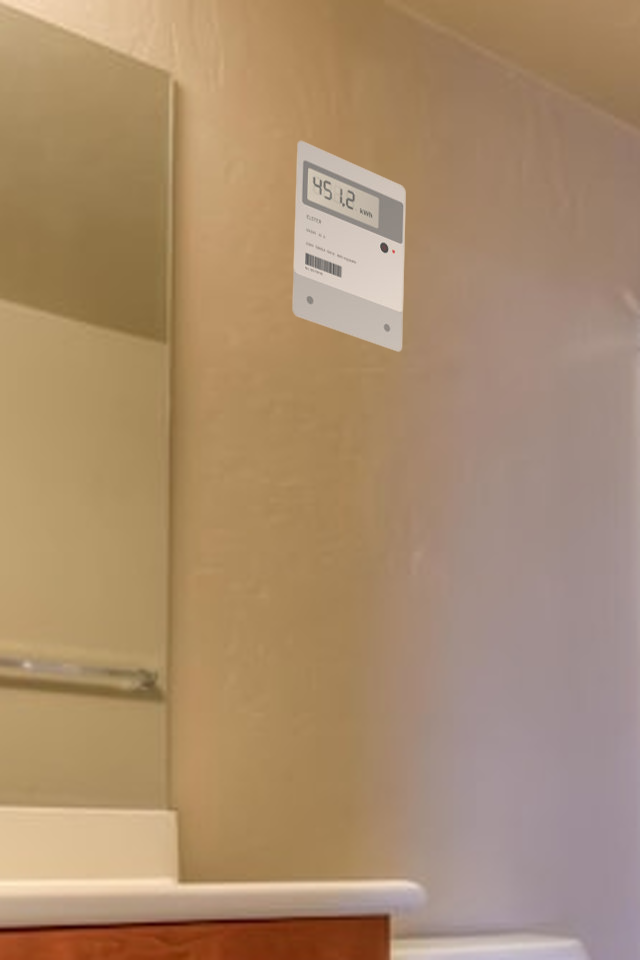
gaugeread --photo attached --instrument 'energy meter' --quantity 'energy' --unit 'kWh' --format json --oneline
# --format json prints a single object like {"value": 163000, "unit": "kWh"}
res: {"value": 451.2, "unit": "kWh"}
